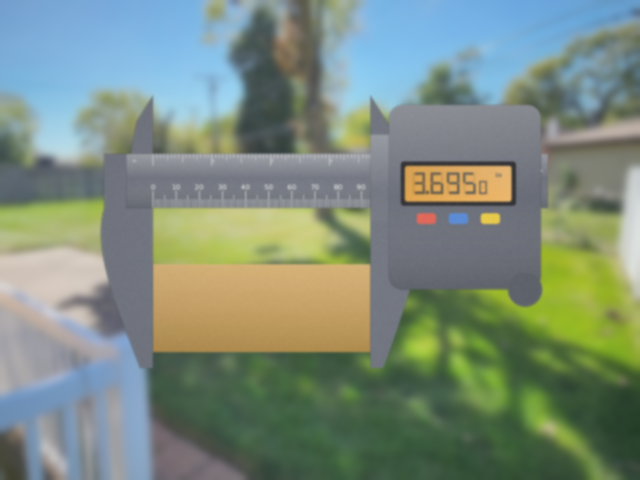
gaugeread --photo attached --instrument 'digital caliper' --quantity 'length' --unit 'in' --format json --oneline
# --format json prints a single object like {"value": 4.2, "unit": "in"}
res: {"value": 3.6950, "unit": "in"}
